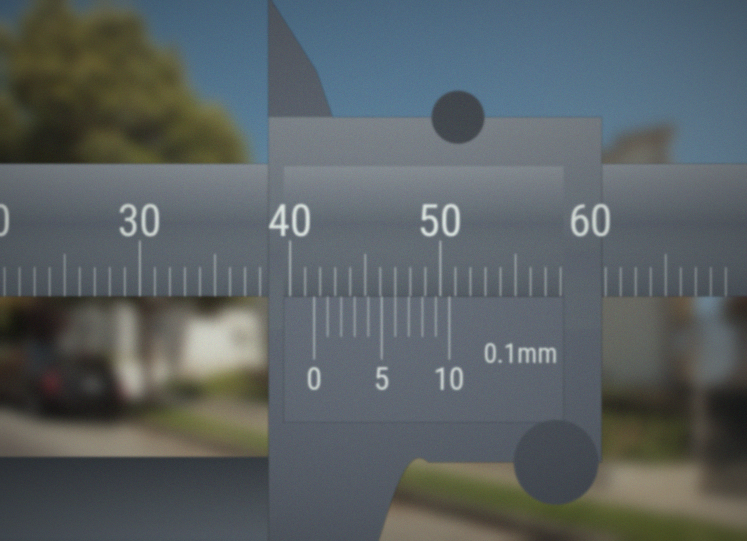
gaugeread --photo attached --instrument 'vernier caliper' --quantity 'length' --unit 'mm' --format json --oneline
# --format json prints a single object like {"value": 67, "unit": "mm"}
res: {"value": 41.6, "unit": "mm"}
